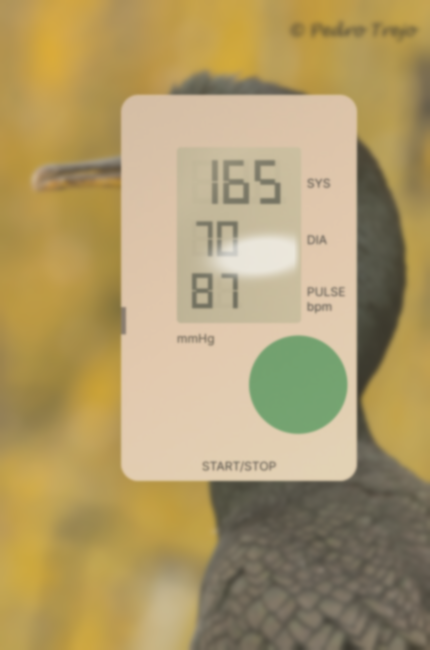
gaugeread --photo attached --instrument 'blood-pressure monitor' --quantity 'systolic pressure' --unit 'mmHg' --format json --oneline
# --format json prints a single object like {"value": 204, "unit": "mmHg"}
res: {"value": 165, "unit": "mmHg"}
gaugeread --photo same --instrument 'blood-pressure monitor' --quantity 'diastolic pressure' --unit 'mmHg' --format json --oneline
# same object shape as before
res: {"value": 70, "unit": "mmHg"}
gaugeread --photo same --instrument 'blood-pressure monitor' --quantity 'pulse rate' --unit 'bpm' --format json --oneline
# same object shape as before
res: {"value": 87, "unit": "bpm"}
